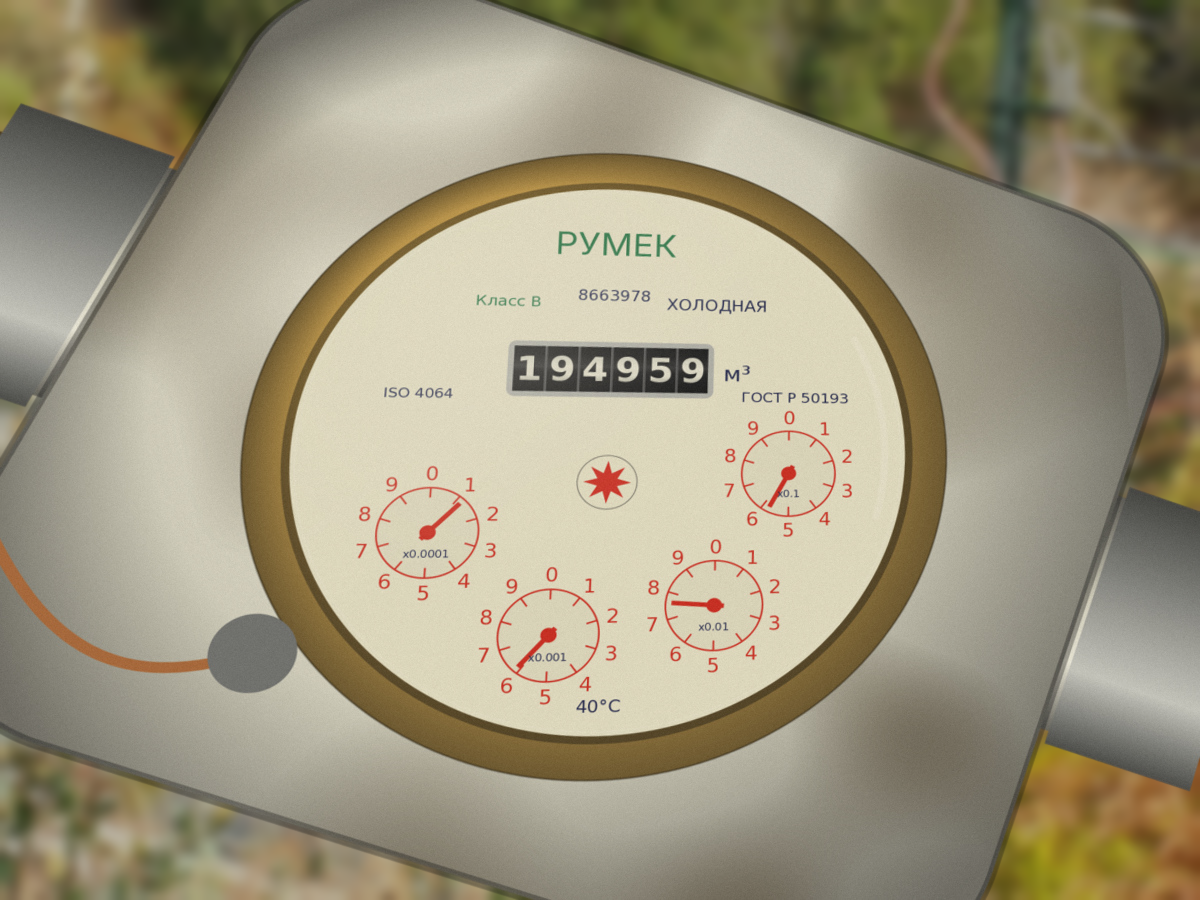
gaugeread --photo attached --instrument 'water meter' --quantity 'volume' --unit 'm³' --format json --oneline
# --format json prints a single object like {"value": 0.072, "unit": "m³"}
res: {"value": 194959.5761, "unit": "m³"}
